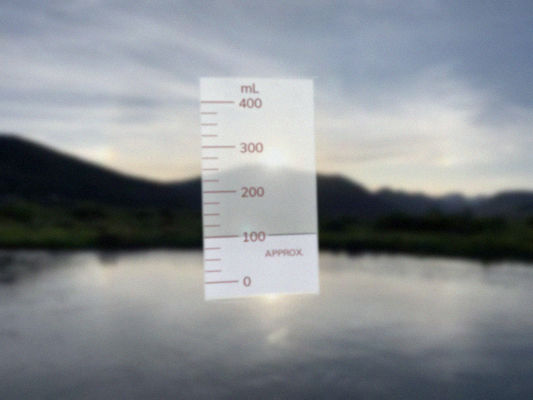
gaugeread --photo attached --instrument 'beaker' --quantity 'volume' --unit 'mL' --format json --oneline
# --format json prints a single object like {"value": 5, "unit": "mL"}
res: {"value": 100, "unit": "mL"}
